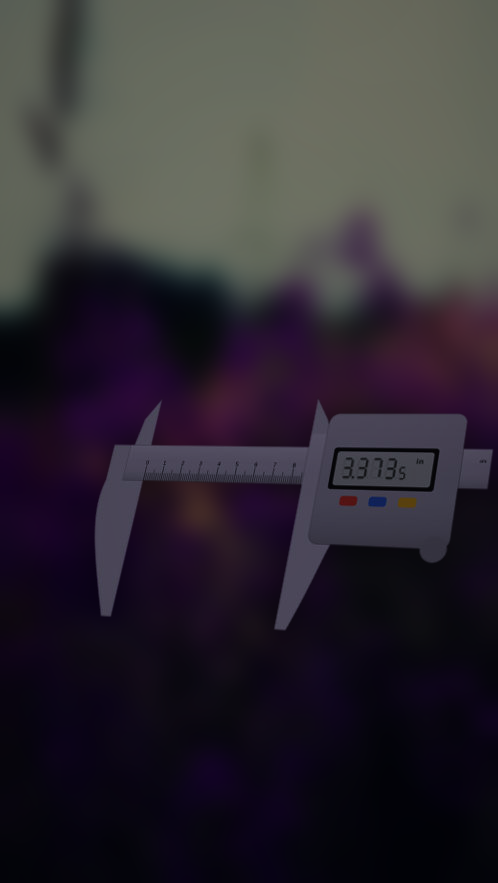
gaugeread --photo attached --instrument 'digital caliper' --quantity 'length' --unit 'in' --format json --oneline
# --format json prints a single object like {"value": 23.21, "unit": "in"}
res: {"value": 3.3735, "unit": "in"}
